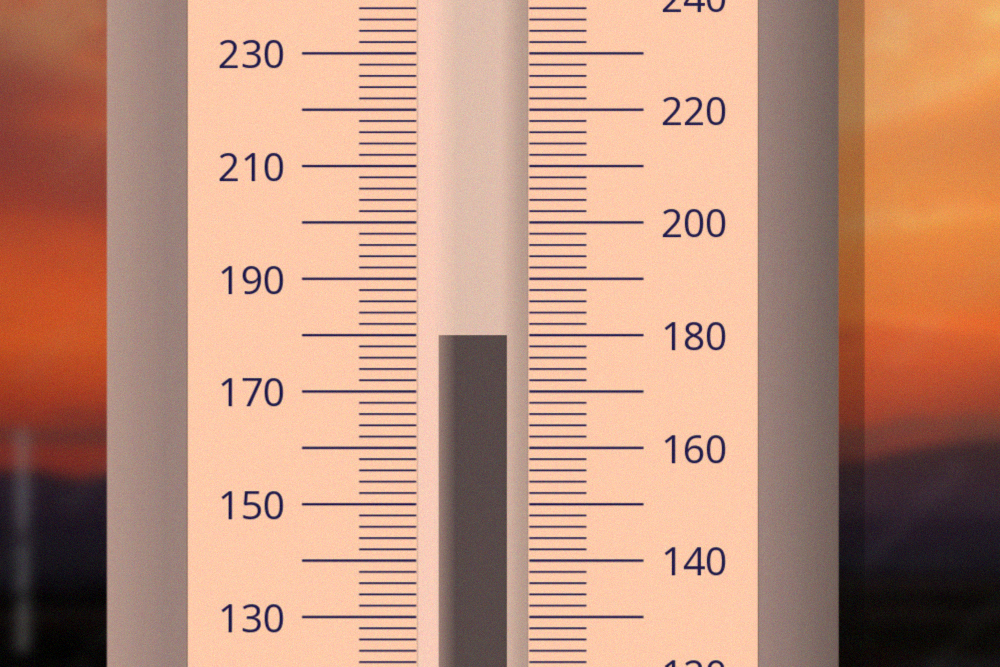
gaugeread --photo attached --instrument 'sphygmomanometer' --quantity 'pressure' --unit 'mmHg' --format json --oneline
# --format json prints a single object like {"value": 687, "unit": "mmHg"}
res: {"value": 180, "unit": "mmHg"}
